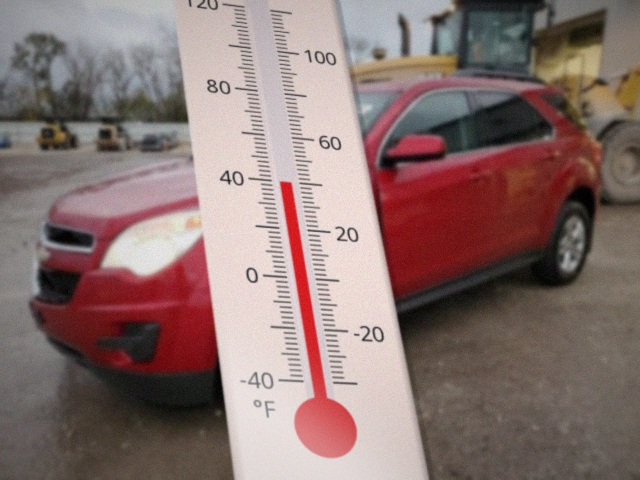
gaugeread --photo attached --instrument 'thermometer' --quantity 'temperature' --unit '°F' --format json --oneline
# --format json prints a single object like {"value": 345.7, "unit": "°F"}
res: {"value": 40, "unit": "°F"}
